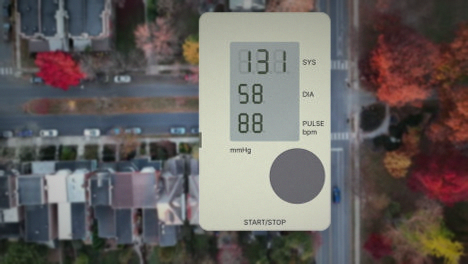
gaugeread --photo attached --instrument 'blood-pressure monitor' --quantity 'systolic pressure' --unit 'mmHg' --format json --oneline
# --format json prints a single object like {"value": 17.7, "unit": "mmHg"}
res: {"value": 131, "unit": "mmHg"}
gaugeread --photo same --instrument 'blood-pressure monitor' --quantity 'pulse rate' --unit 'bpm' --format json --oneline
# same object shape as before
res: {"value": 88, "unit": "bpm"}
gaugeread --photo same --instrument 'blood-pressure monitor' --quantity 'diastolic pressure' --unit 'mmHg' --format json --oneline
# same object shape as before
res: {"value": 58, "unit": "mmHg"}
